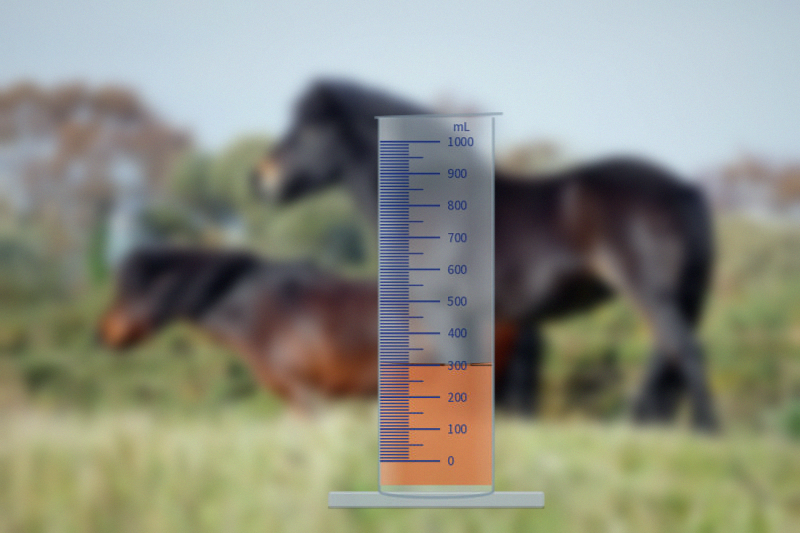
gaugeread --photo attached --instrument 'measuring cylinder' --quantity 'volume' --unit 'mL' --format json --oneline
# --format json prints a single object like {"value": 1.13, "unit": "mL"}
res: {"value": 300, "unit": "mL"}
